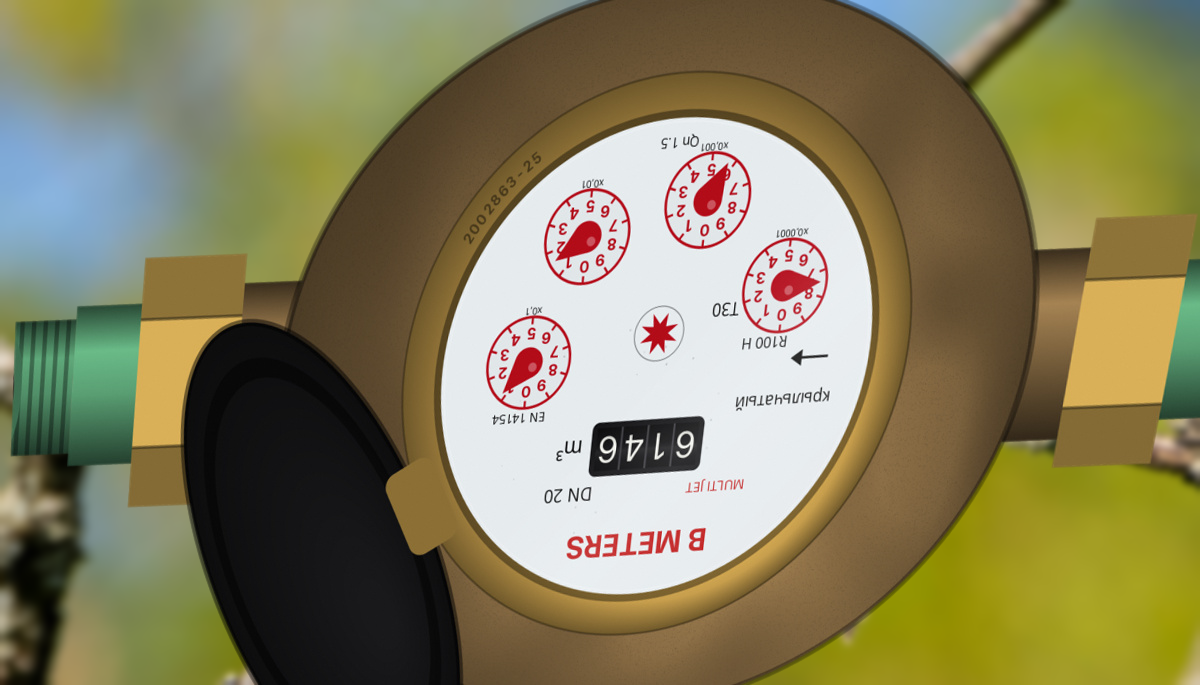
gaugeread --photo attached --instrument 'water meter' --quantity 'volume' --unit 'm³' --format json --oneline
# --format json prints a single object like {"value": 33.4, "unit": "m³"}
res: {"value": 6146.1157, "unit": "m³"}
